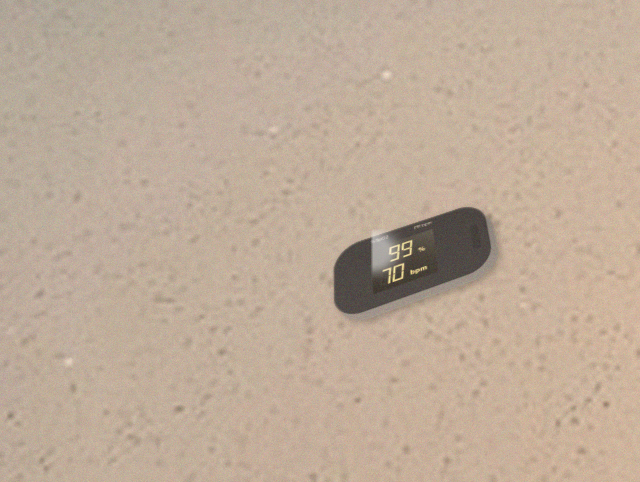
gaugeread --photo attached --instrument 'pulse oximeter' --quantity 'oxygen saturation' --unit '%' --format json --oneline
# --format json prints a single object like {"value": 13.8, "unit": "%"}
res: {"value": 99, "unit": "%"}
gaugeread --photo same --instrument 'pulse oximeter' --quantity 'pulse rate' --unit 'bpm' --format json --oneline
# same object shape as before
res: {"value": 70, "unit": "bpm"}
